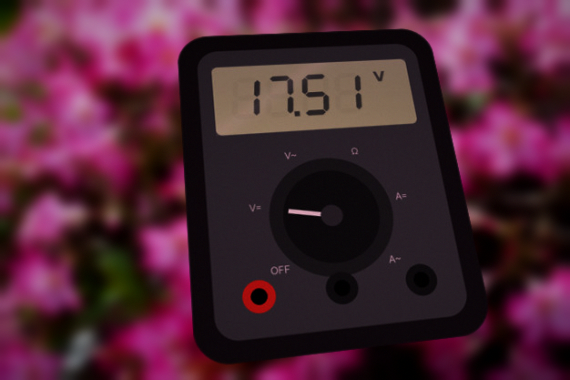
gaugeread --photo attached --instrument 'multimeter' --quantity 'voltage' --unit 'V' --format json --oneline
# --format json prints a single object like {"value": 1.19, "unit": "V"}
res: {"value": 17.51, "unit": "V"}
